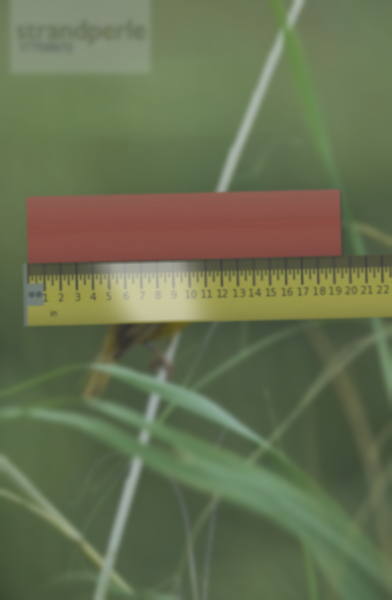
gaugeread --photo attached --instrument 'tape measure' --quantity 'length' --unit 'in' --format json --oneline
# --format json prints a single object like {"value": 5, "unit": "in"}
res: {"value": 19.5, "unit": "in"}
